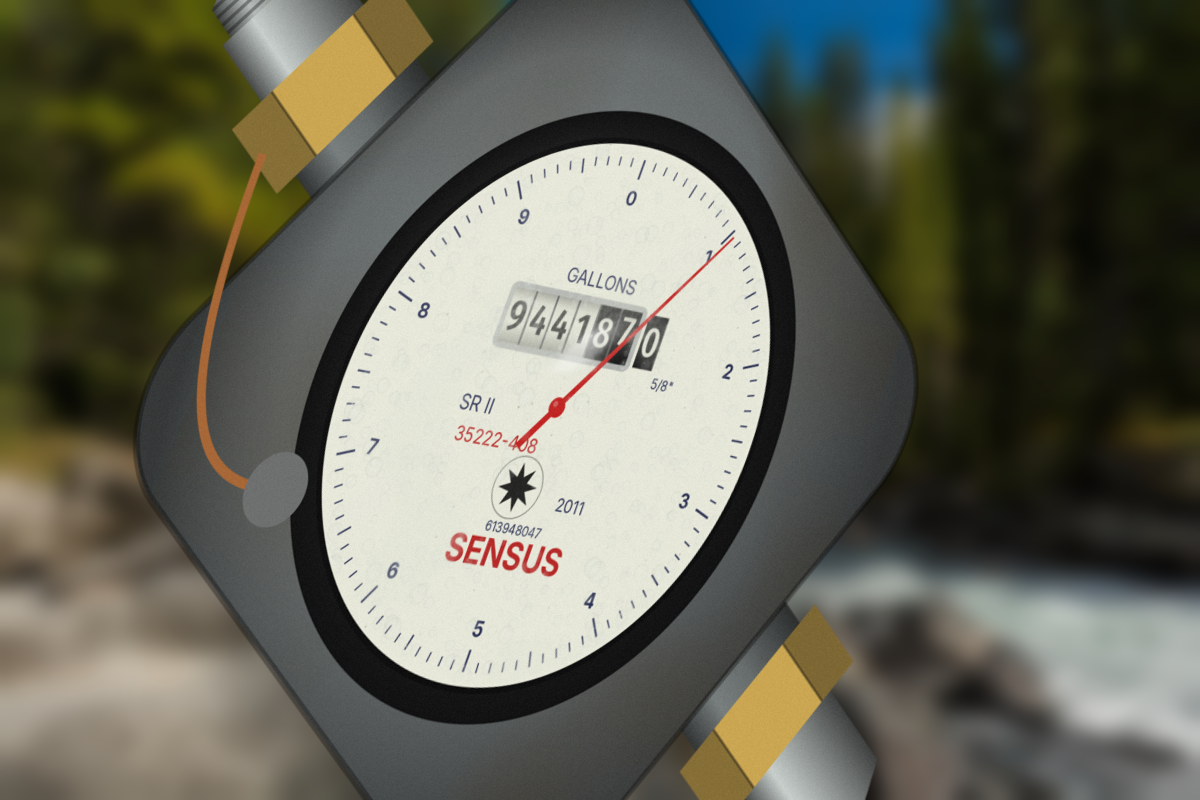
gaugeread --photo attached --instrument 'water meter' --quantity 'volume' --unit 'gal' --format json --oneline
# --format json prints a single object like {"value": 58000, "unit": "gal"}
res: {"value": 9441871.0, "unit": "gal"}
